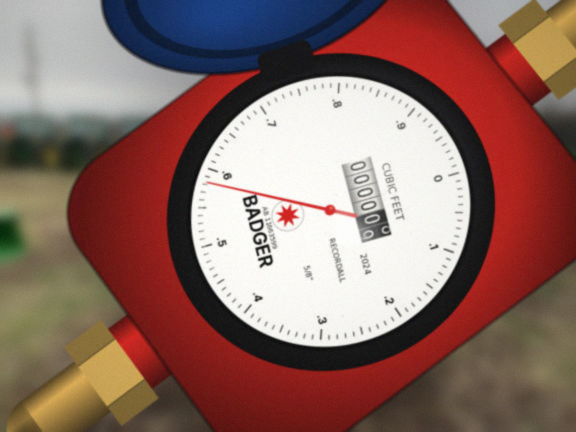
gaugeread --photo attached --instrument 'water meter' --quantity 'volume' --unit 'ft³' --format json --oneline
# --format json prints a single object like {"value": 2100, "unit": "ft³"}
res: {"value": 8.58, "unit": "ft³"}
